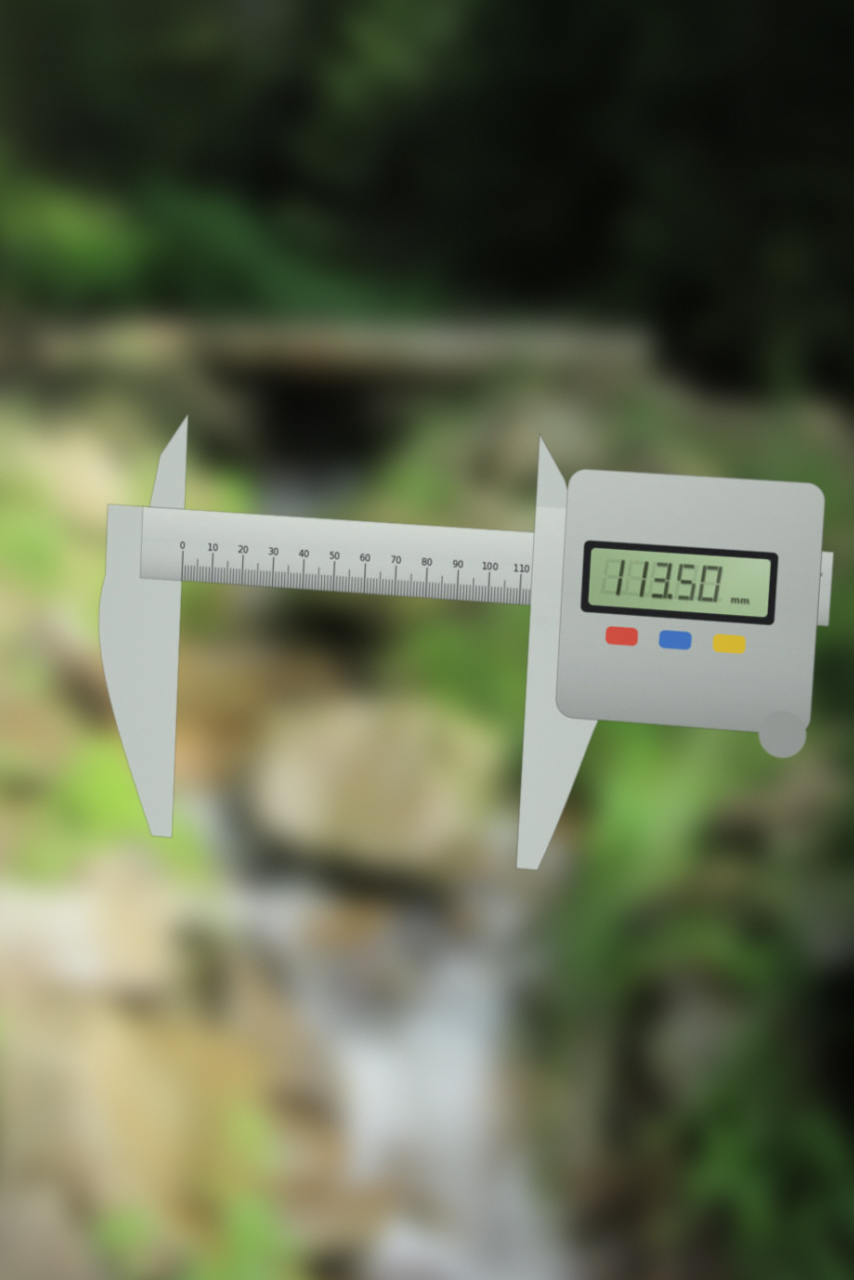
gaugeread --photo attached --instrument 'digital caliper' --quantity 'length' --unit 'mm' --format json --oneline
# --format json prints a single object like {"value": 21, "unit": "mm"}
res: {"value": 113.50, "unit": "mm"}
